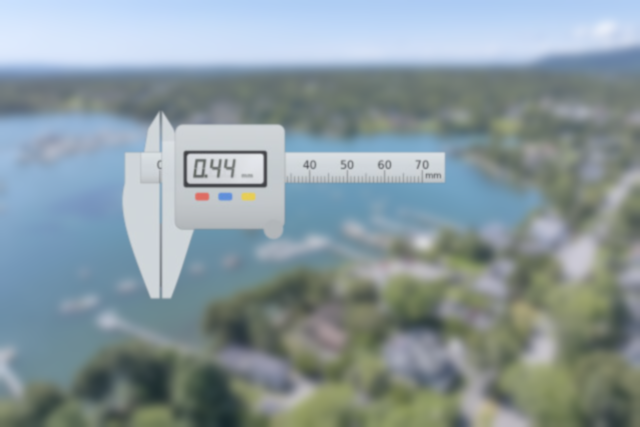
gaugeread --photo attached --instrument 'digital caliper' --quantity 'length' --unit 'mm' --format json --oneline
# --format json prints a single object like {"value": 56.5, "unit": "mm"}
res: {"value": 0.44, "unit": "mm"}
